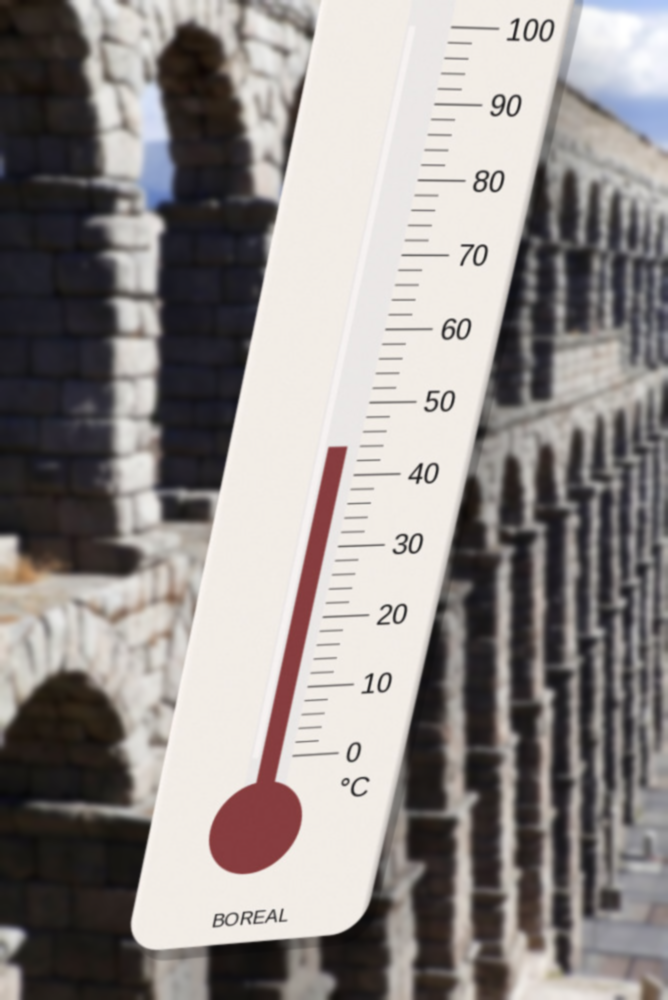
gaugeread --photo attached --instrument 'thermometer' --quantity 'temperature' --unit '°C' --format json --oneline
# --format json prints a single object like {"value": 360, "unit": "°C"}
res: {"value": 44, "unit": "°C"}
